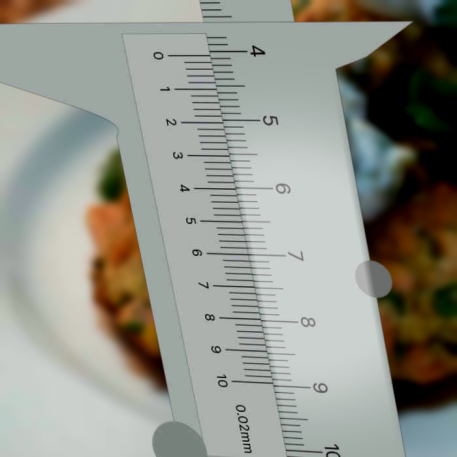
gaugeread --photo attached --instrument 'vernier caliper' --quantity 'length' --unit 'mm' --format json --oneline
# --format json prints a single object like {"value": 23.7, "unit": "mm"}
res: {"value": 40.6, "unit": "mm"}
